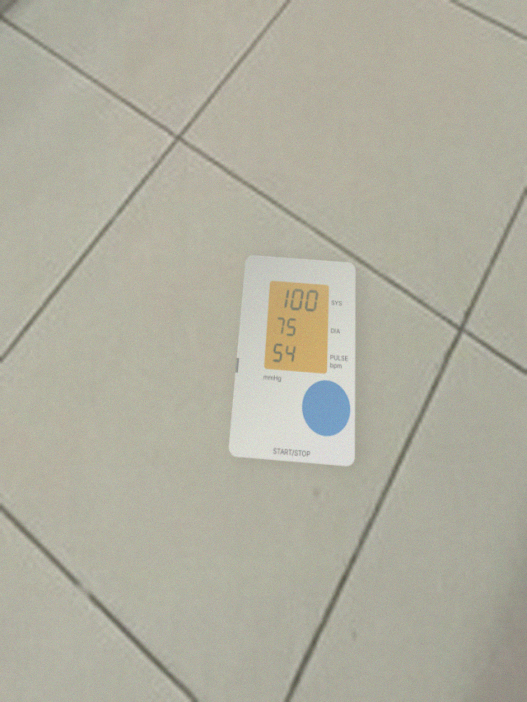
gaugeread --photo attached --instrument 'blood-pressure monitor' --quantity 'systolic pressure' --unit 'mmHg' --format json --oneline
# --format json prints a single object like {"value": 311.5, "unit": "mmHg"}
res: {"value": 100, "unit": "mmHg"}
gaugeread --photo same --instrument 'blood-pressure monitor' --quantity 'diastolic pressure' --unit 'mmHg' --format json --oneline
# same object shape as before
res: {"value": 75, "unit": "mmHg"}
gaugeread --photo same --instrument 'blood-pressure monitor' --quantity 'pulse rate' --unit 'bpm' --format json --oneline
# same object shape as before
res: {"value": 54, "unit": "bpm"}
